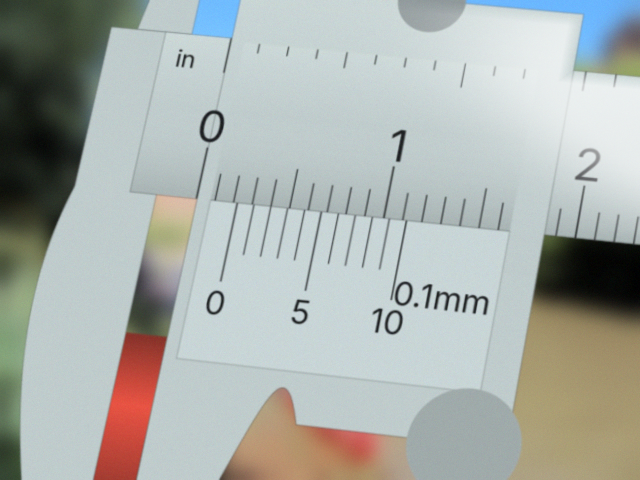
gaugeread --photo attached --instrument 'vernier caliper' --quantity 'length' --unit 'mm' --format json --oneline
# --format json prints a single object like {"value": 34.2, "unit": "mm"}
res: {"value": 2.2, "unit": "mm"}
